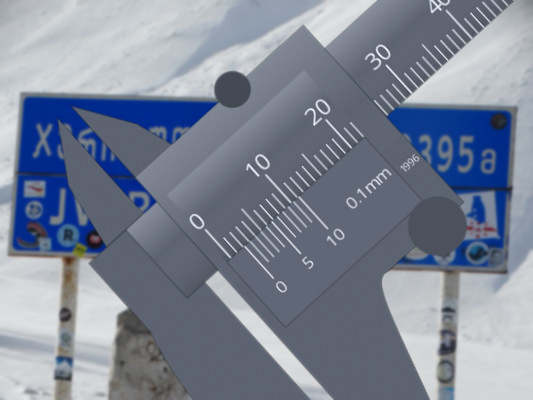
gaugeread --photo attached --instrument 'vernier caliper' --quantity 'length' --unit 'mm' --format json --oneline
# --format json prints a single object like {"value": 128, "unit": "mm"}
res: {"value": 2.2, "unit": "mm"}
